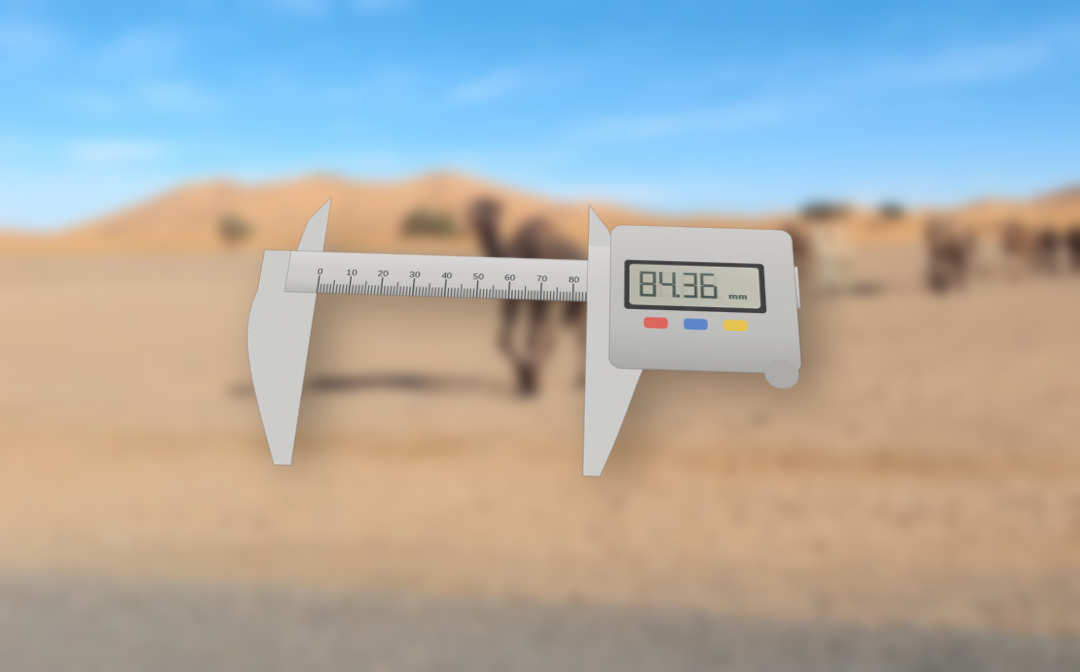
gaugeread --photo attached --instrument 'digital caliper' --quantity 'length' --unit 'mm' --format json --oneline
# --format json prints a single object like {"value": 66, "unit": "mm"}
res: {"value": 84.36, "unit": "mm"}
